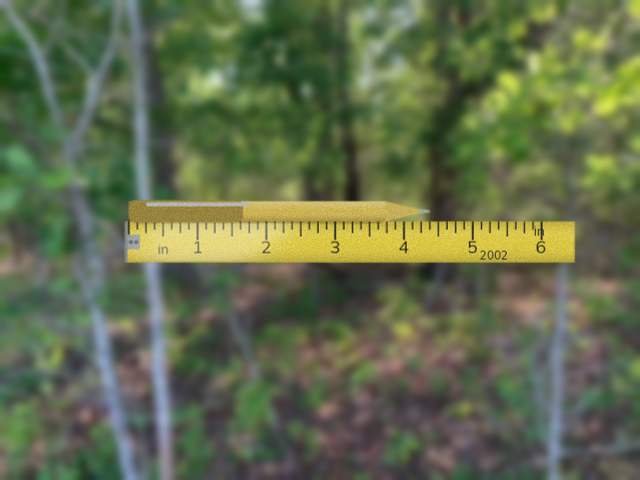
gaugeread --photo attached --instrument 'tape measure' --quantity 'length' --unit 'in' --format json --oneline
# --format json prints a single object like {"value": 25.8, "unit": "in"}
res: {"value": 4.375, "unit": "in"}
